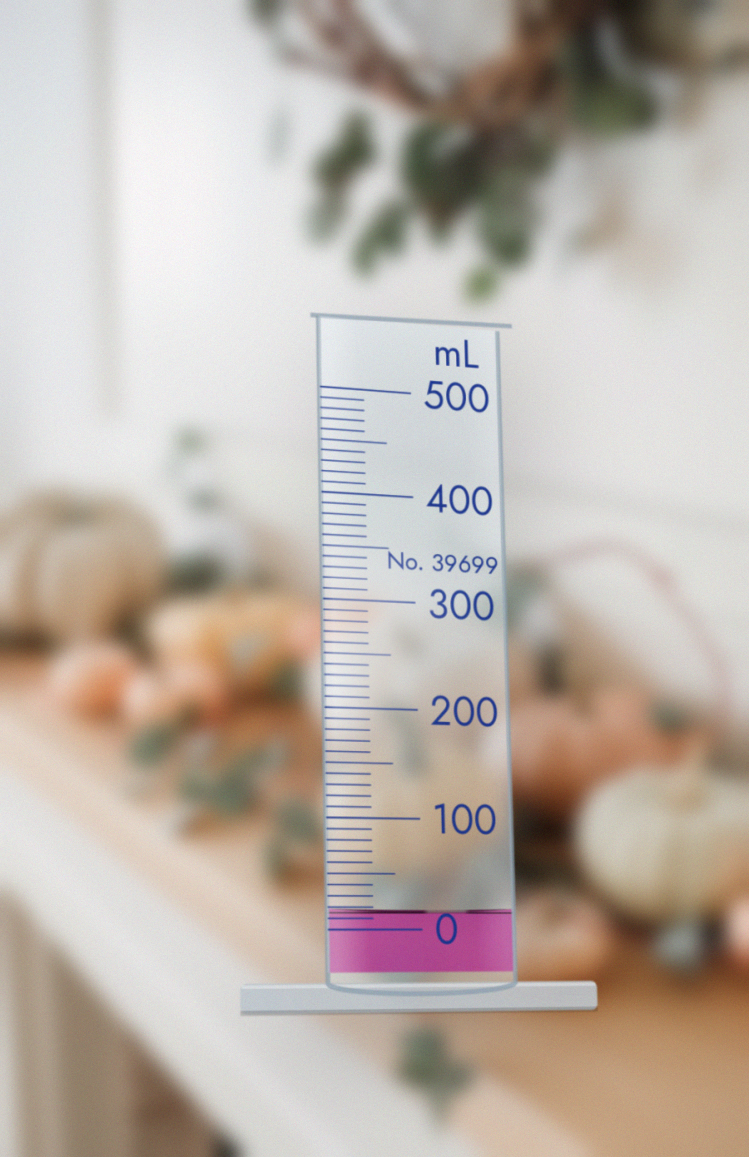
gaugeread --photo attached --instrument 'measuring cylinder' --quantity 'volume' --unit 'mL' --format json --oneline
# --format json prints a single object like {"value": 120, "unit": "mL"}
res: {"value": 15, "unit": "mL"}
